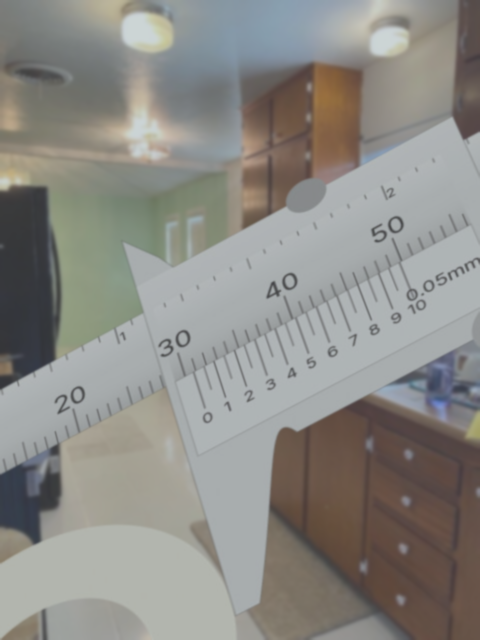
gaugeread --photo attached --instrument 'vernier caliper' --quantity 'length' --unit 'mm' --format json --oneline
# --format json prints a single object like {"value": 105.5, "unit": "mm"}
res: {"value": 30.8, "unit": "mm"}
